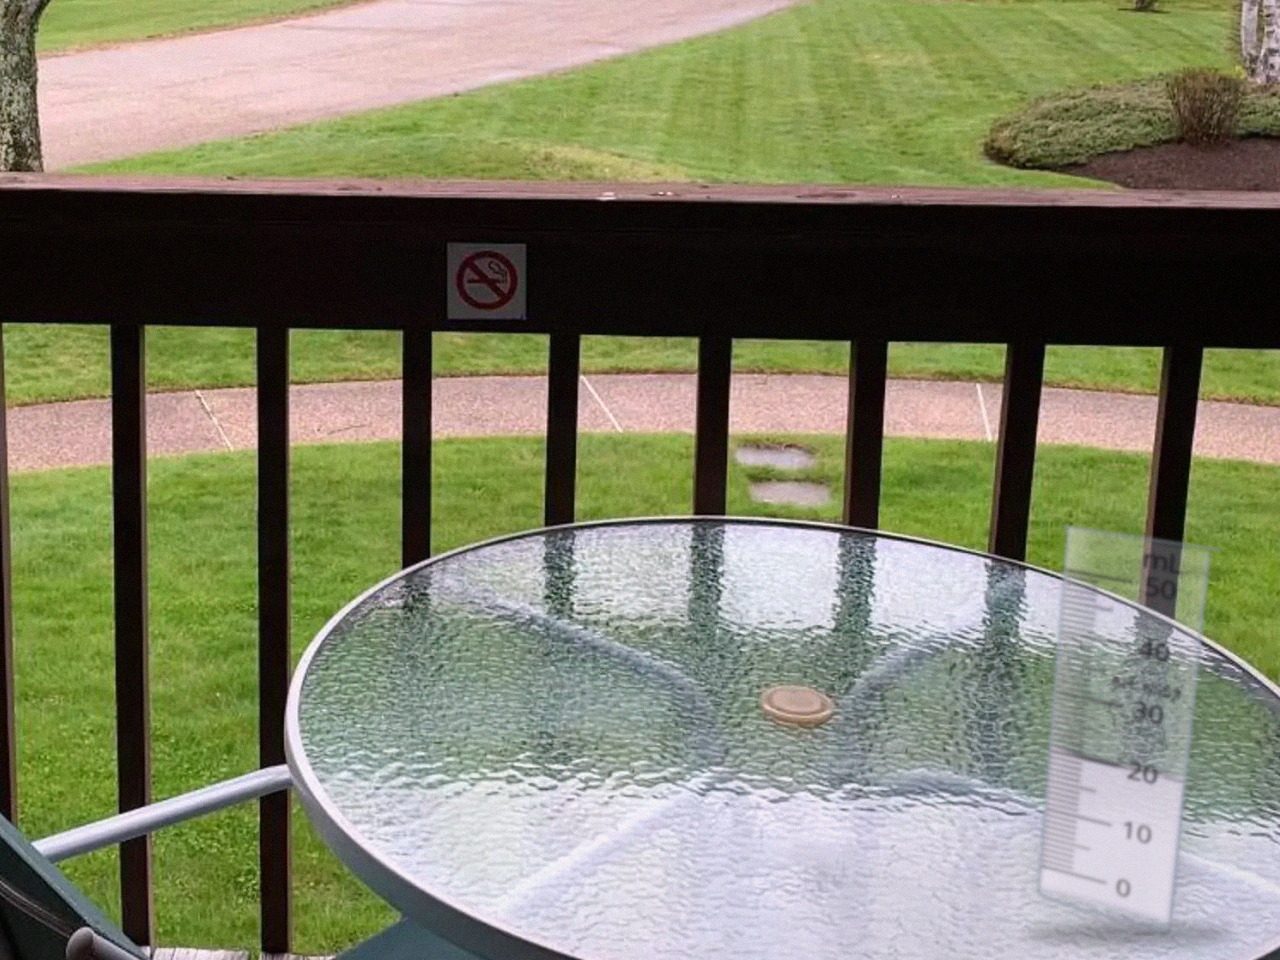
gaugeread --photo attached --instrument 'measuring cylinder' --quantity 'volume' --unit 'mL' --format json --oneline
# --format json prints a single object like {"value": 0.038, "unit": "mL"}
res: {"value": 20, "unit": "mL"}
